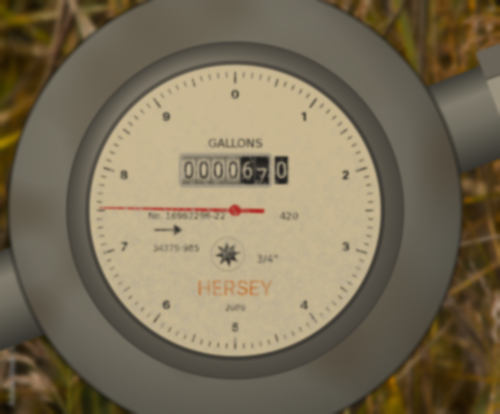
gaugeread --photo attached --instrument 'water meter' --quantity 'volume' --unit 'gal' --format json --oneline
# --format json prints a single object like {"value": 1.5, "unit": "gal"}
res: {"value": 667.5, "unit": "gal"}
